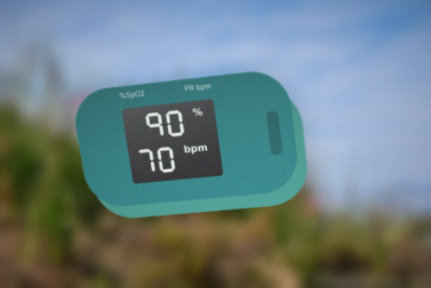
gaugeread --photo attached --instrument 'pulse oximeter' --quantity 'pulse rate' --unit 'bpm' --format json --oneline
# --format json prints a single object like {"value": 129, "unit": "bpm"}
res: {"value": 70, "unit": "bpm"}
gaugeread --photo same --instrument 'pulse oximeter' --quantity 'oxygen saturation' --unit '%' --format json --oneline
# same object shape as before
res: {"value": 90, "unit": "%"}
